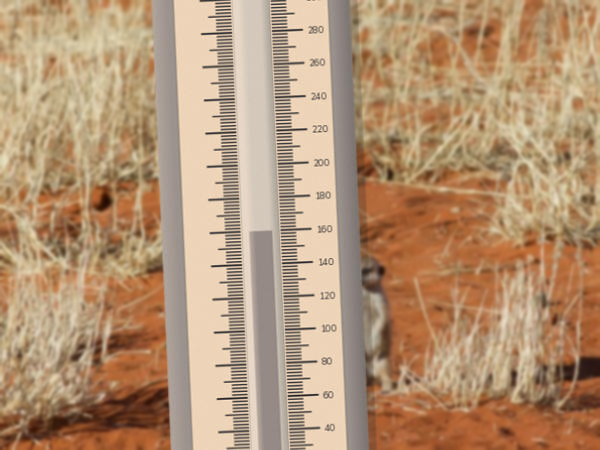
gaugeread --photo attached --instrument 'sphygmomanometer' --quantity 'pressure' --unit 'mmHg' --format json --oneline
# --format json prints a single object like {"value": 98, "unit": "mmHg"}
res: {"value": 160, "unit": "mmHg"}
